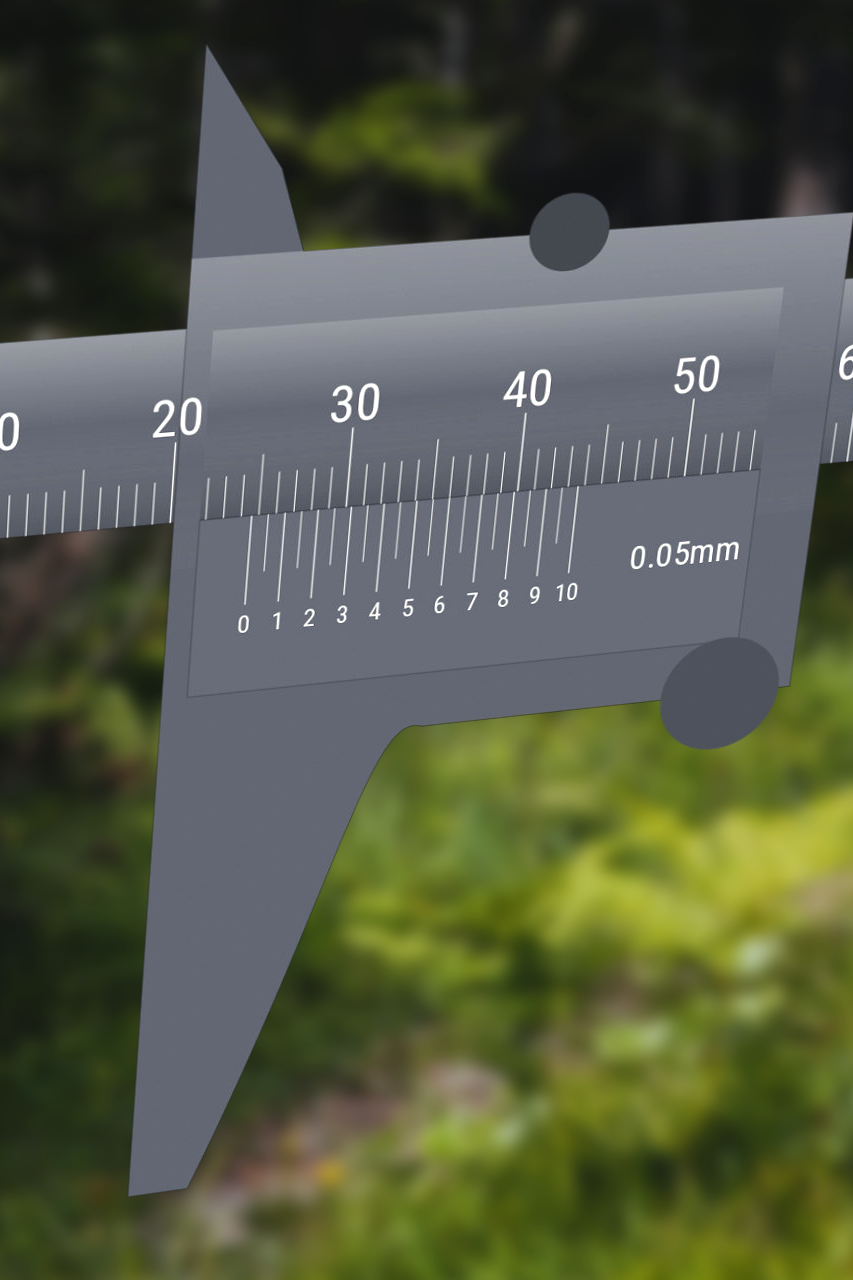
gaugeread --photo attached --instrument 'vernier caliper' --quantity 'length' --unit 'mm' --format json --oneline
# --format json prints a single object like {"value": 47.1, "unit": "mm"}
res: {"value": 24.6, "unit": "mm"}
